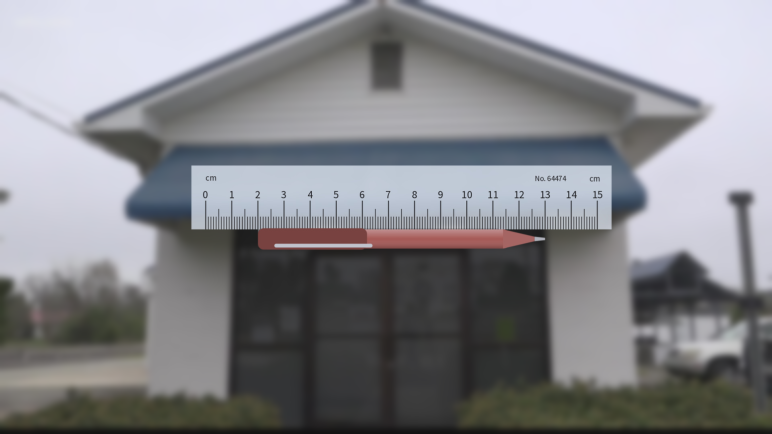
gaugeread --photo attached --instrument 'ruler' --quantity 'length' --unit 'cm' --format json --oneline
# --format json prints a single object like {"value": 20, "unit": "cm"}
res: {"value": 11, "unit": "cm"}
